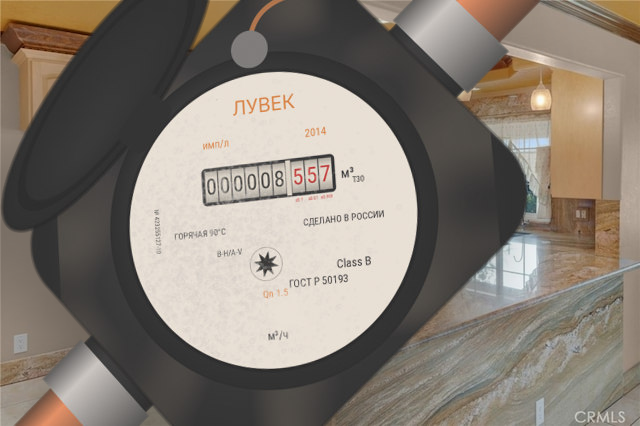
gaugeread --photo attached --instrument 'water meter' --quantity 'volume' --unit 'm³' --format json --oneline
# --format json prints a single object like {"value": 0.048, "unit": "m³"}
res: {"value": 8.557, "unit": "m³"}
